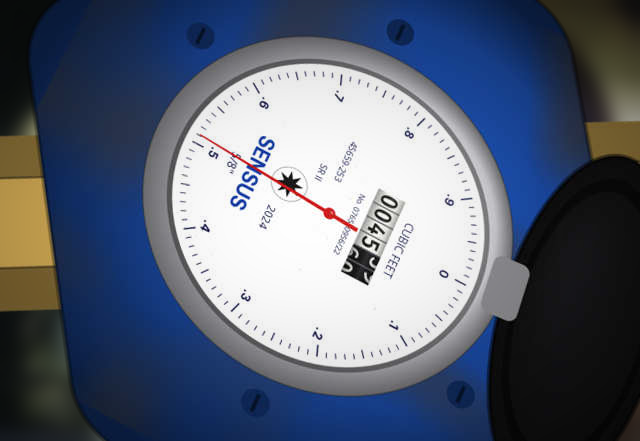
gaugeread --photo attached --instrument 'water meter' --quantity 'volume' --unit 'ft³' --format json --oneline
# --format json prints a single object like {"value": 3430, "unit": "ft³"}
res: {"value": 4559.51, "unit": "ft³"}
